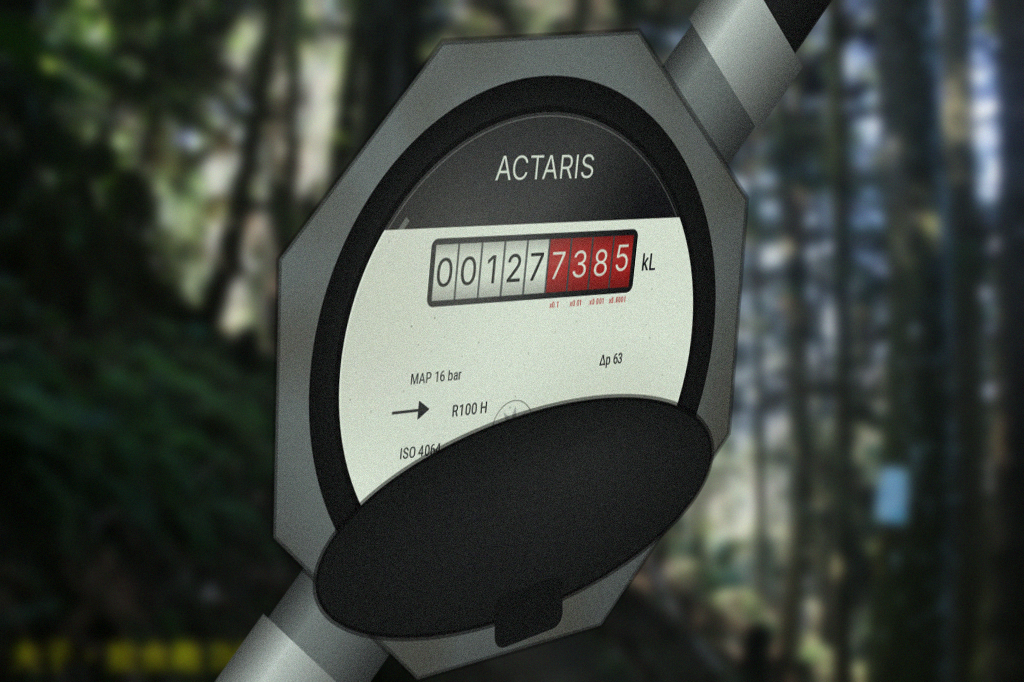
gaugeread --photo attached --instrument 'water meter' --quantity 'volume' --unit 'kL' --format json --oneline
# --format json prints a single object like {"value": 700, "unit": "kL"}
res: {"value": 127.7385, "unit": "kL"}
